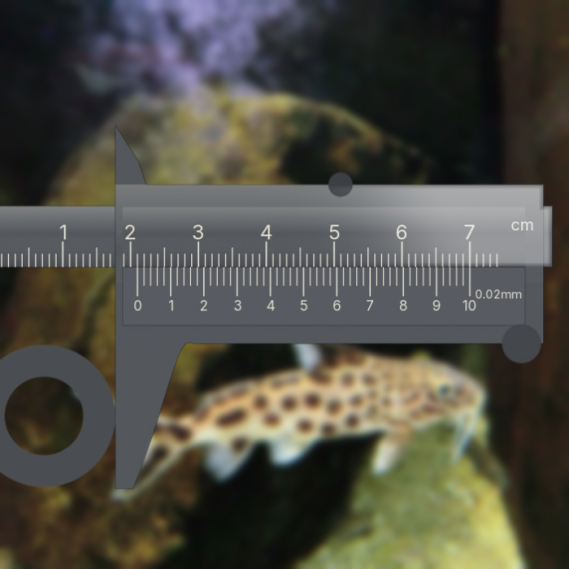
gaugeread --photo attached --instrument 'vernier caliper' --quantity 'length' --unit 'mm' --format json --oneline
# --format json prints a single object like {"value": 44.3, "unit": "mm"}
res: {"value": 21.0, "unit": "mm"}
